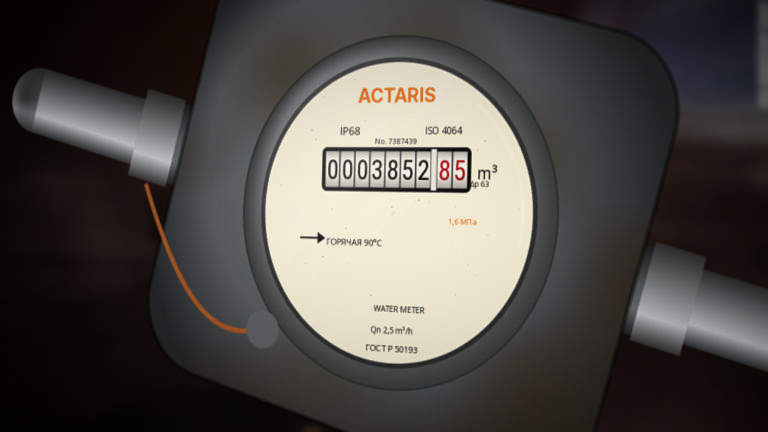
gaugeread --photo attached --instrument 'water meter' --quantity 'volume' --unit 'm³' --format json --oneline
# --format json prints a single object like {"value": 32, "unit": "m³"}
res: {"value": 3852.85, "unit": "m³"}
